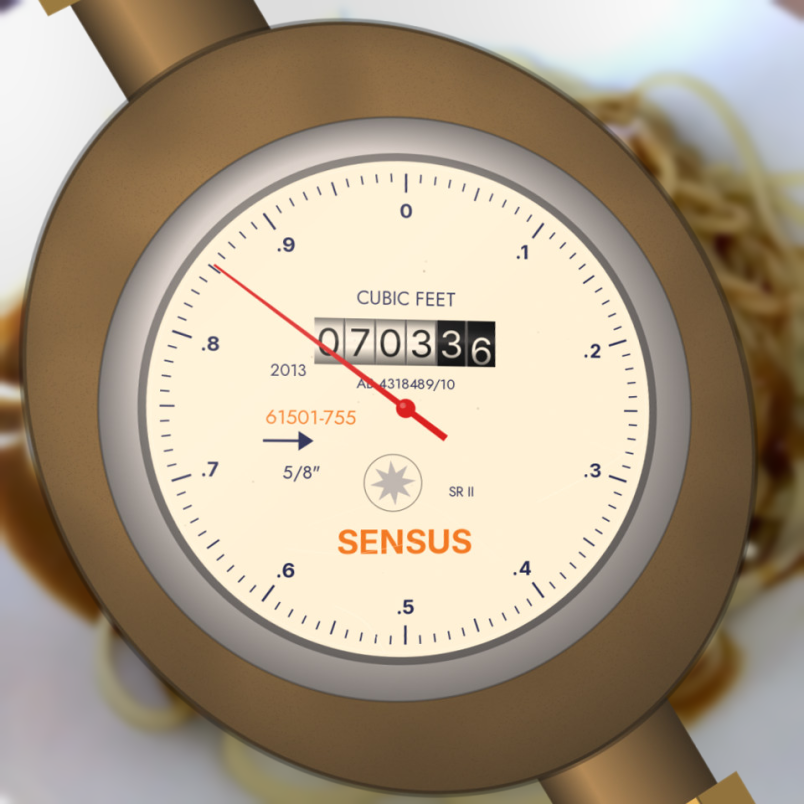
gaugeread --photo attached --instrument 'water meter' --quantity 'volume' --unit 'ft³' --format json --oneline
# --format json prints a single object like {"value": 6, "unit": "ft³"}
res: {"value": 70335.85, "unit": "ft³"}
